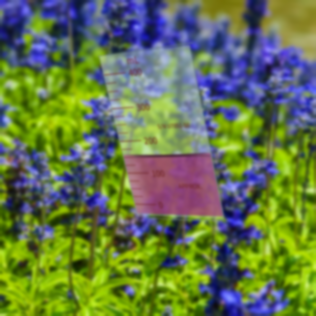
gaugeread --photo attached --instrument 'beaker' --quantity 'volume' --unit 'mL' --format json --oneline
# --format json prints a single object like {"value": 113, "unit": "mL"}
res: {"value": 150, "unit": "mL"}
